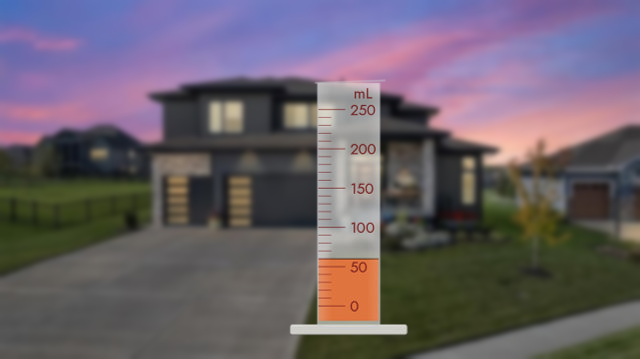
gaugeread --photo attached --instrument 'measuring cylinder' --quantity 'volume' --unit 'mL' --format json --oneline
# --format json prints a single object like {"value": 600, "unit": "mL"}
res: {"value": 60, "unit": "mL"}
